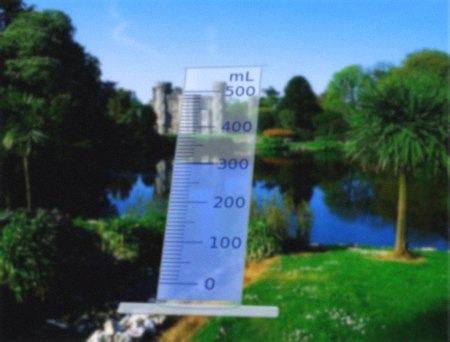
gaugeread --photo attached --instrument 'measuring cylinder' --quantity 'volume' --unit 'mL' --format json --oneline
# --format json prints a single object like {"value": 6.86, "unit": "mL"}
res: {"value": 300, "unit": "mL"}
